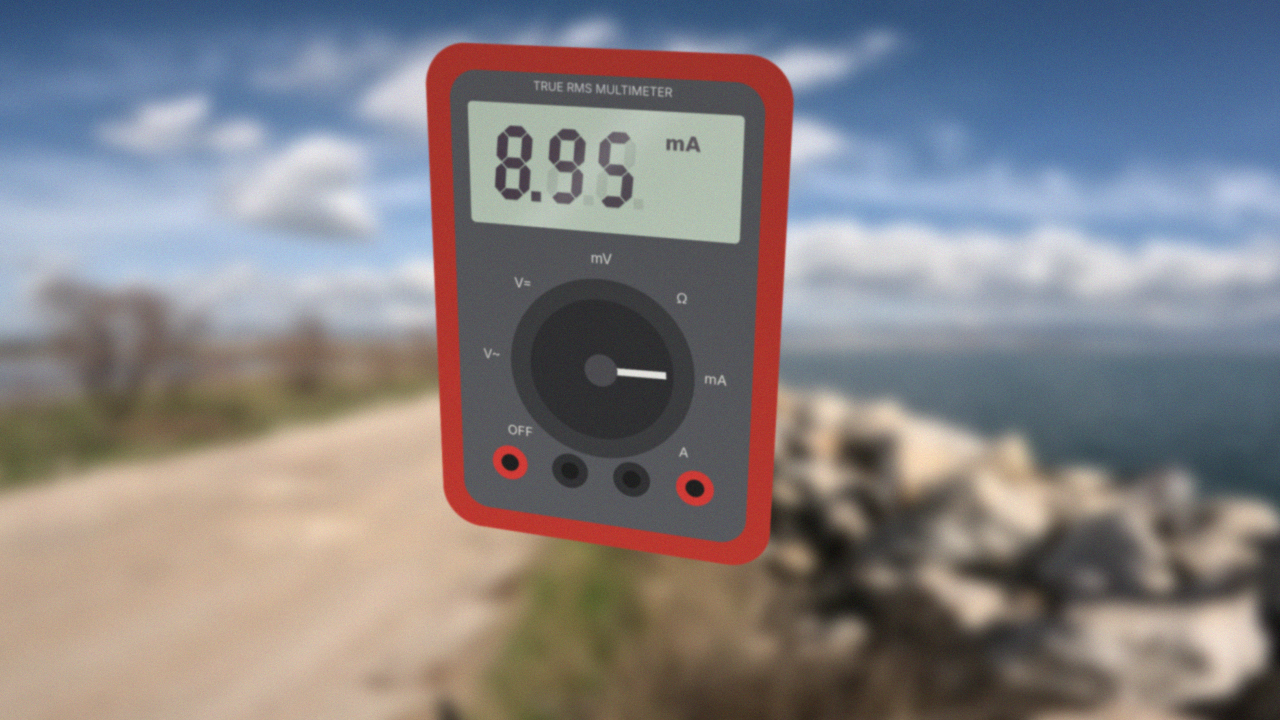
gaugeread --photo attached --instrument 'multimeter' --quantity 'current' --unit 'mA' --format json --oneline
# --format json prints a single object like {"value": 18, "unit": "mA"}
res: {"value": 8.95, "unit": "mA"}
